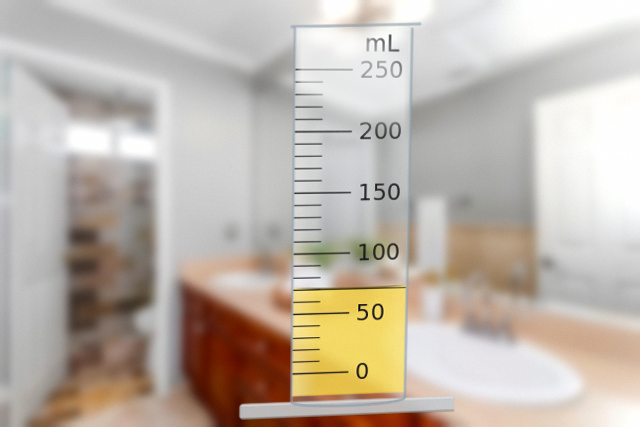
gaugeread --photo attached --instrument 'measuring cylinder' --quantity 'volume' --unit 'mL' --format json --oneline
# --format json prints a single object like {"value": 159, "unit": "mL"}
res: {"value": 70, "unit": "mL"}
